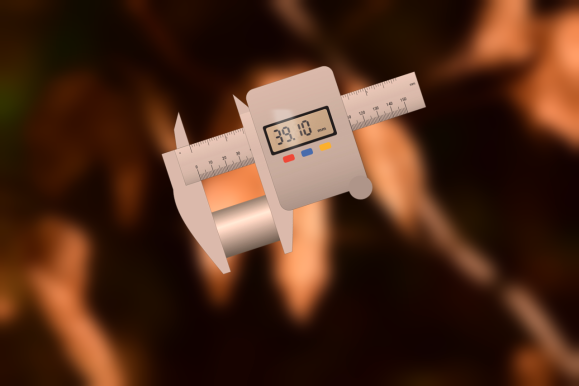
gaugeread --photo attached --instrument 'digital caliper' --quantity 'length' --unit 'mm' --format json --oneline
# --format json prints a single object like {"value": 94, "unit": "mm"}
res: {"value": 39.10, "unit": "mm"}
